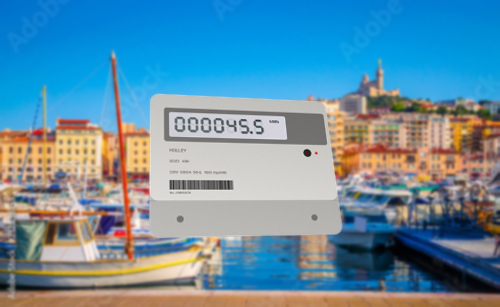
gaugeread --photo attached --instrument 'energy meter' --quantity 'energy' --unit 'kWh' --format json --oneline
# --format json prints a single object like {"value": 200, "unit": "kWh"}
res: {"value": 45.5, "unit": "kWh"}
